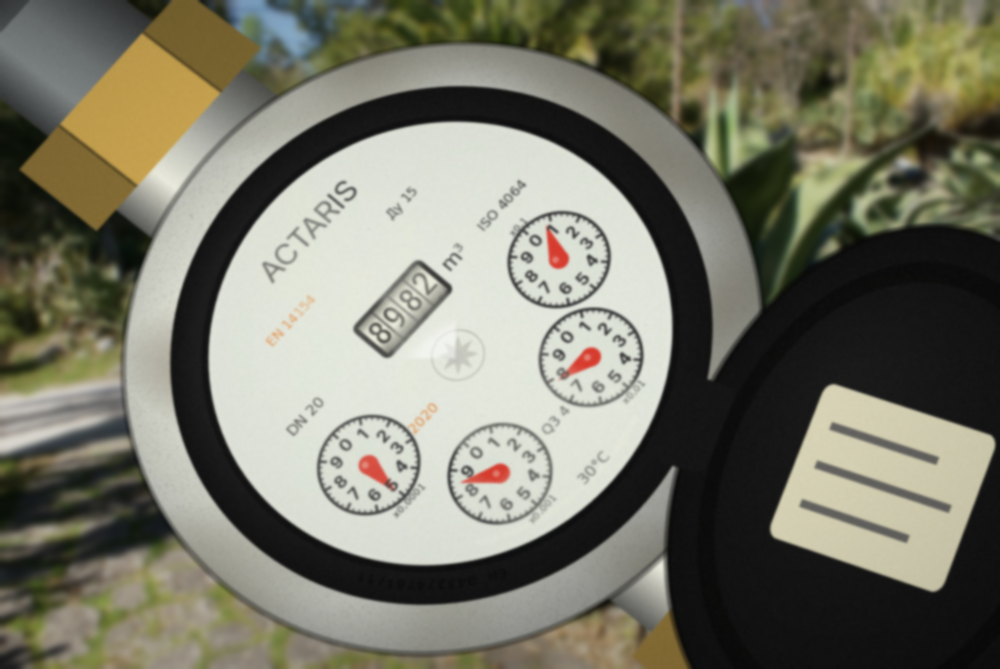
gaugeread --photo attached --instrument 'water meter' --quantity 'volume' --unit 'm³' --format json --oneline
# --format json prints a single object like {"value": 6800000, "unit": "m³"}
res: {"value": 8982.0785, "unit": "m³"}
